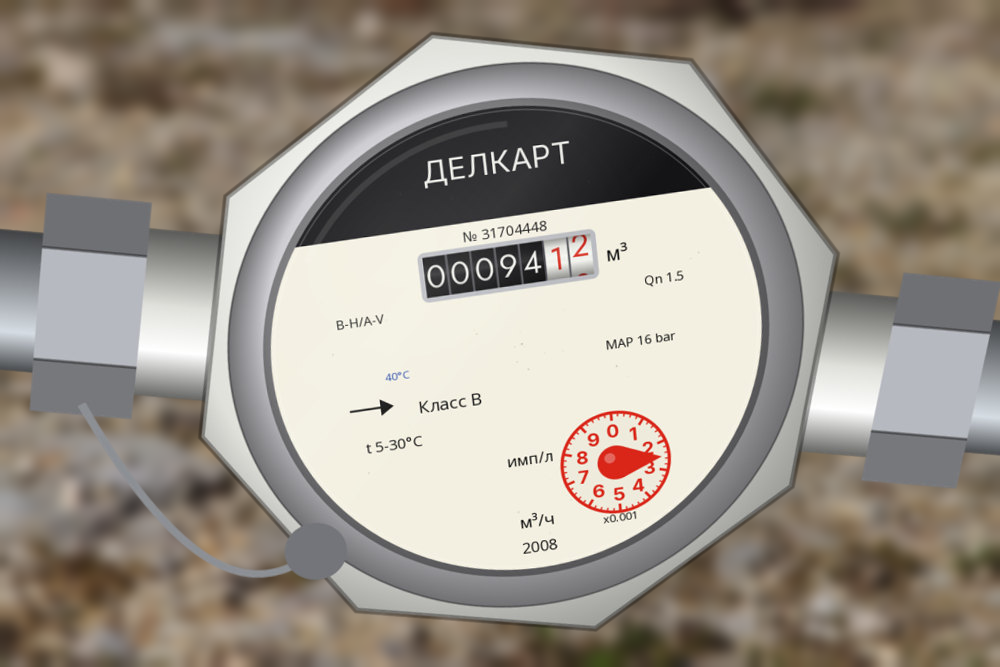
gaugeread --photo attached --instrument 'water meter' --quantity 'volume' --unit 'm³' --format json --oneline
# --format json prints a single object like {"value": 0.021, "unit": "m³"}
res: {"value": 94.122, "unit": "m³"}
